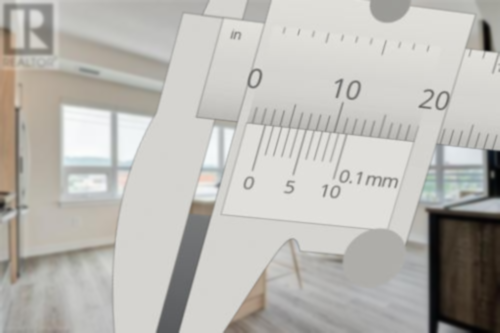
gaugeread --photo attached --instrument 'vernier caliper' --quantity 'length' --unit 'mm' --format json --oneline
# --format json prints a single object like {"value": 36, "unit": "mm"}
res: {"value": 2.4, "unit": "mm"}
